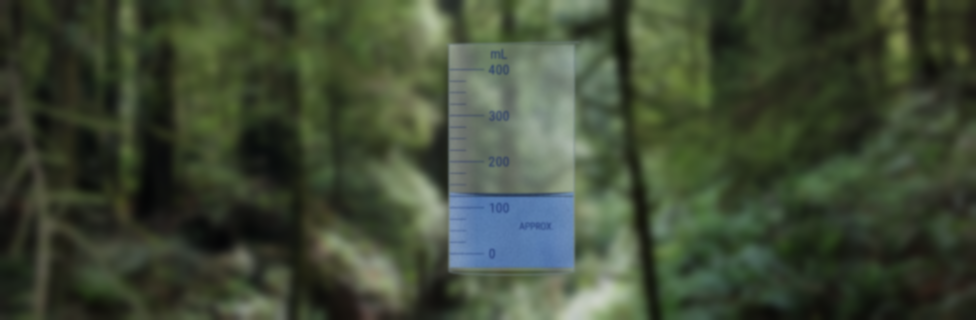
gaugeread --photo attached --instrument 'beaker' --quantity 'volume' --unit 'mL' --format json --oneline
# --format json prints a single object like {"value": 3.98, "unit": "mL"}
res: {"value": 125, "unit": "mL"}
